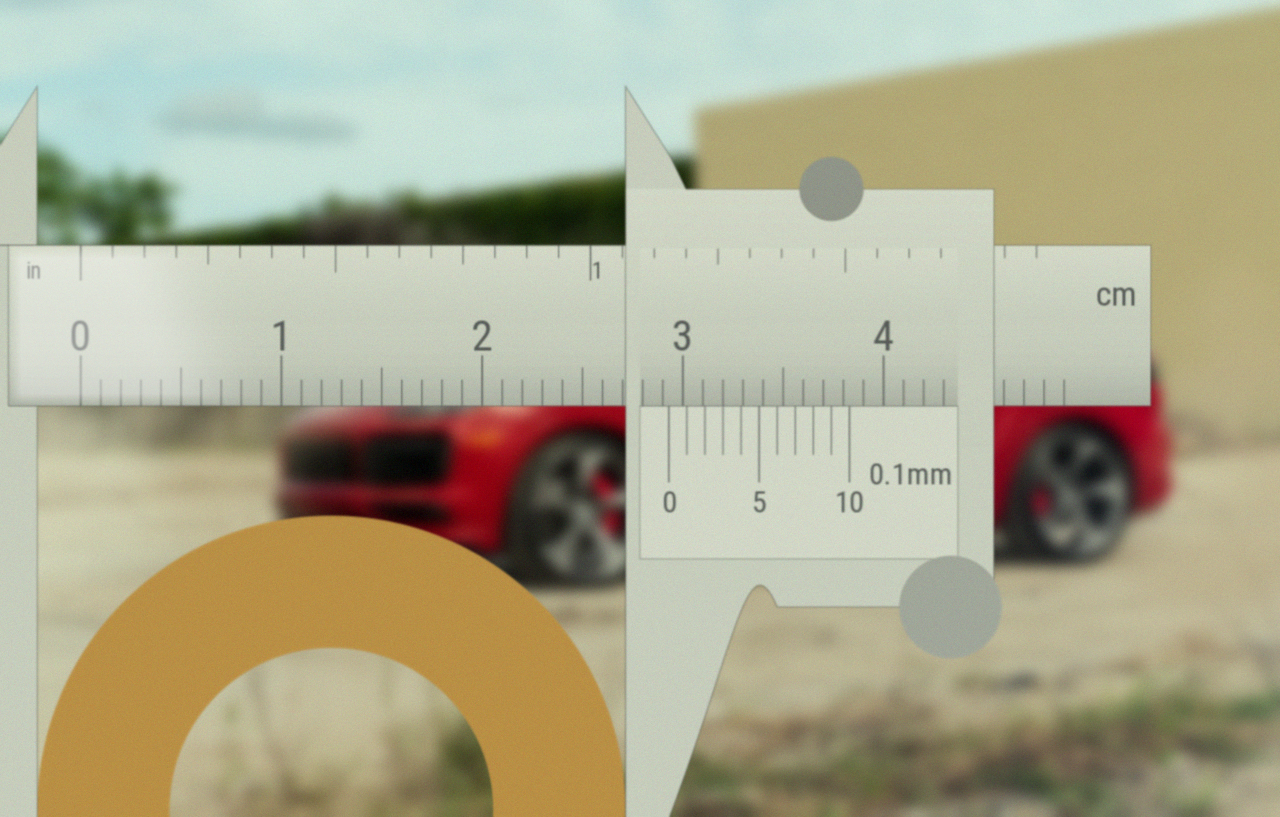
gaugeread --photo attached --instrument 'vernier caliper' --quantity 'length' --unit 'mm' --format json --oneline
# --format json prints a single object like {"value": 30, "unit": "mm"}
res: {"value": 29.3, "unit": "mm"}
